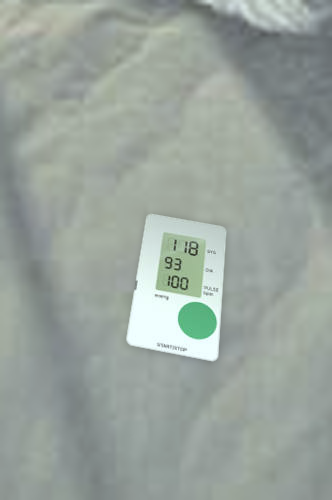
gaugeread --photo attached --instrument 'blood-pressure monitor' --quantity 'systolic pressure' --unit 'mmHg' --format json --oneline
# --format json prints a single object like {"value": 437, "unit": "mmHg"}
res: {"value": 118, "unit": "mmHg"}
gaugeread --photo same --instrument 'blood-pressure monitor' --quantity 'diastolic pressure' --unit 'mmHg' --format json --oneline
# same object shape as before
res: {"value": 93, "unit": "mmHg"}
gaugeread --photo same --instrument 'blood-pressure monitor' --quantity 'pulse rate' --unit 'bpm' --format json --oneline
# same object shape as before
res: {"value": 100, "unit": "bpm"}
